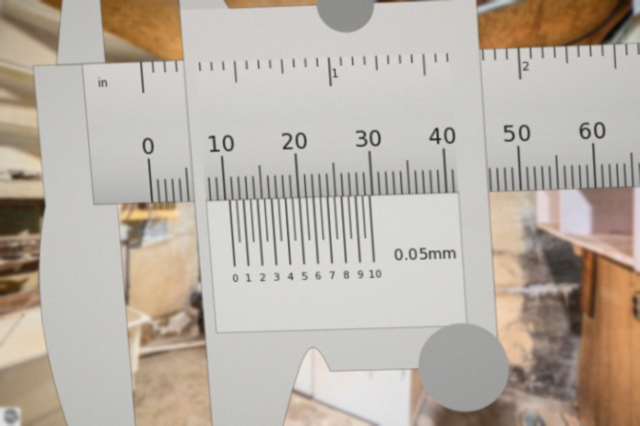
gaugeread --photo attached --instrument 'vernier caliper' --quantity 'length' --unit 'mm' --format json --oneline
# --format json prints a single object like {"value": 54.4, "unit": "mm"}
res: {"value": 10.6, "unit": "mm"}
